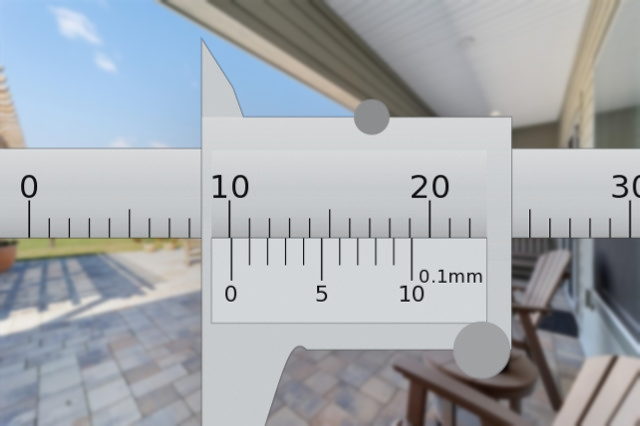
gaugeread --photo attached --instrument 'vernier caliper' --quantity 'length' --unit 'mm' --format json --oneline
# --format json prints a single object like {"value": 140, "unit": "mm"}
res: {"value": 10.1, "unit": "mm"}
